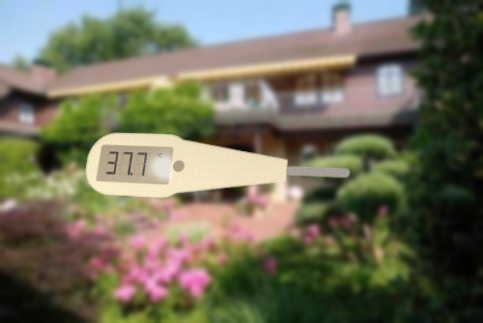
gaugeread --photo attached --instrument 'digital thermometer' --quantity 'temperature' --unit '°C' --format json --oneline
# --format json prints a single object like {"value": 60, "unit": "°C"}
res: {"value": 37.7, "unit": "°C"}
